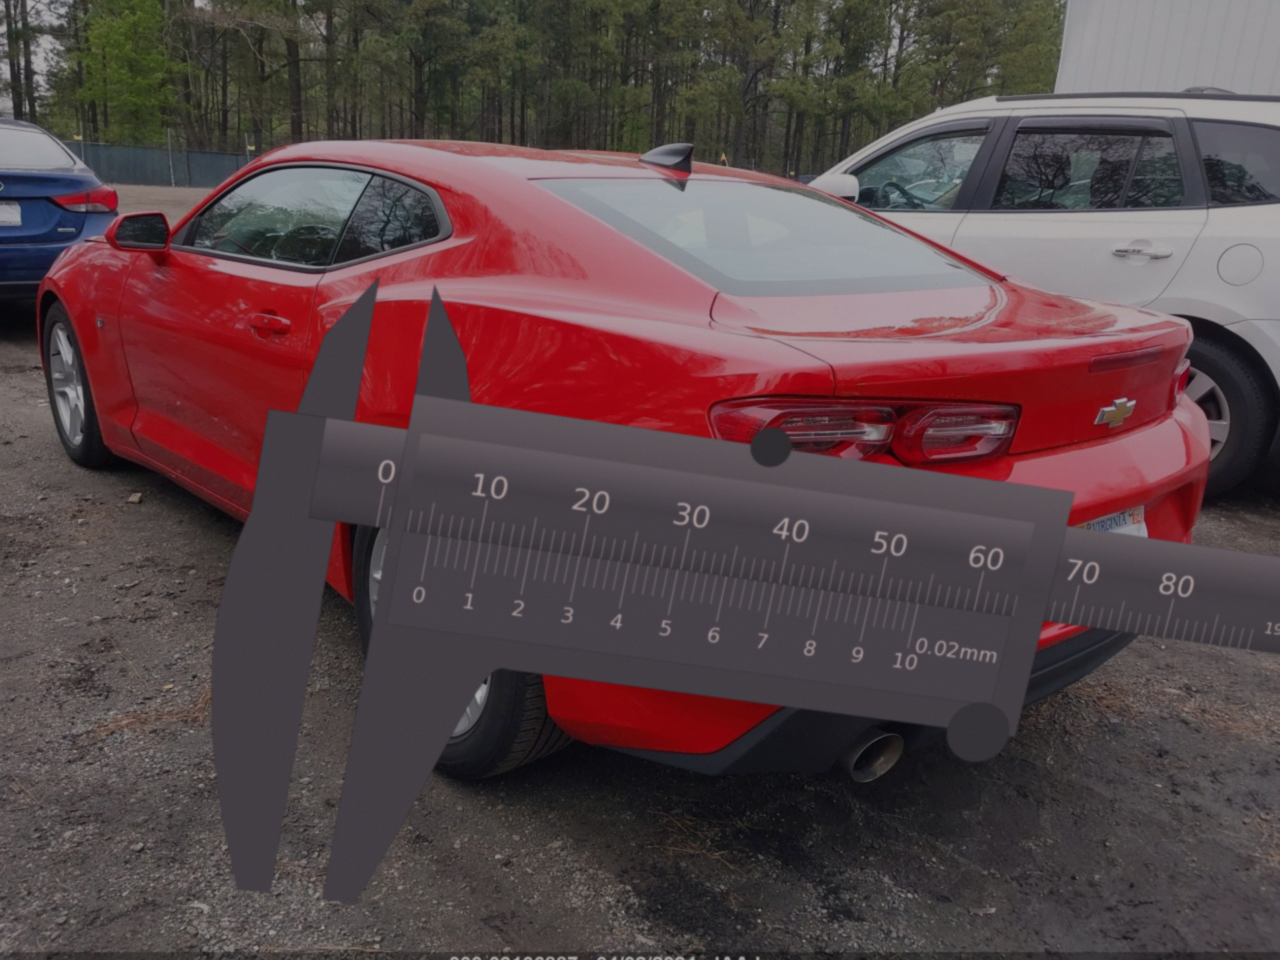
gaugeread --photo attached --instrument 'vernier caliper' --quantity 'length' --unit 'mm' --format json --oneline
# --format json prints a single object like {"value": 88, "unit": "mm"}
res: {"value": 5.2, "unit": "mm"}
